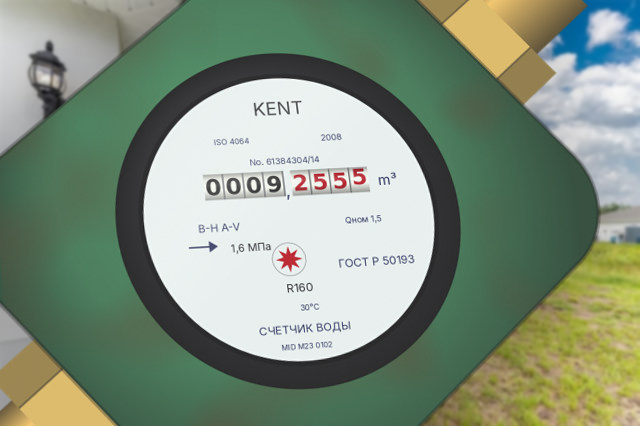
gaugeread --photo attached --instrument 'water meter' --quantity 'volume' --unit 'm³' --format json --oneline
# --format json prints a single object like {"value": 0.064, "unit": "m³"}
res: {"value": 9.2555, "unit": "m³"}
